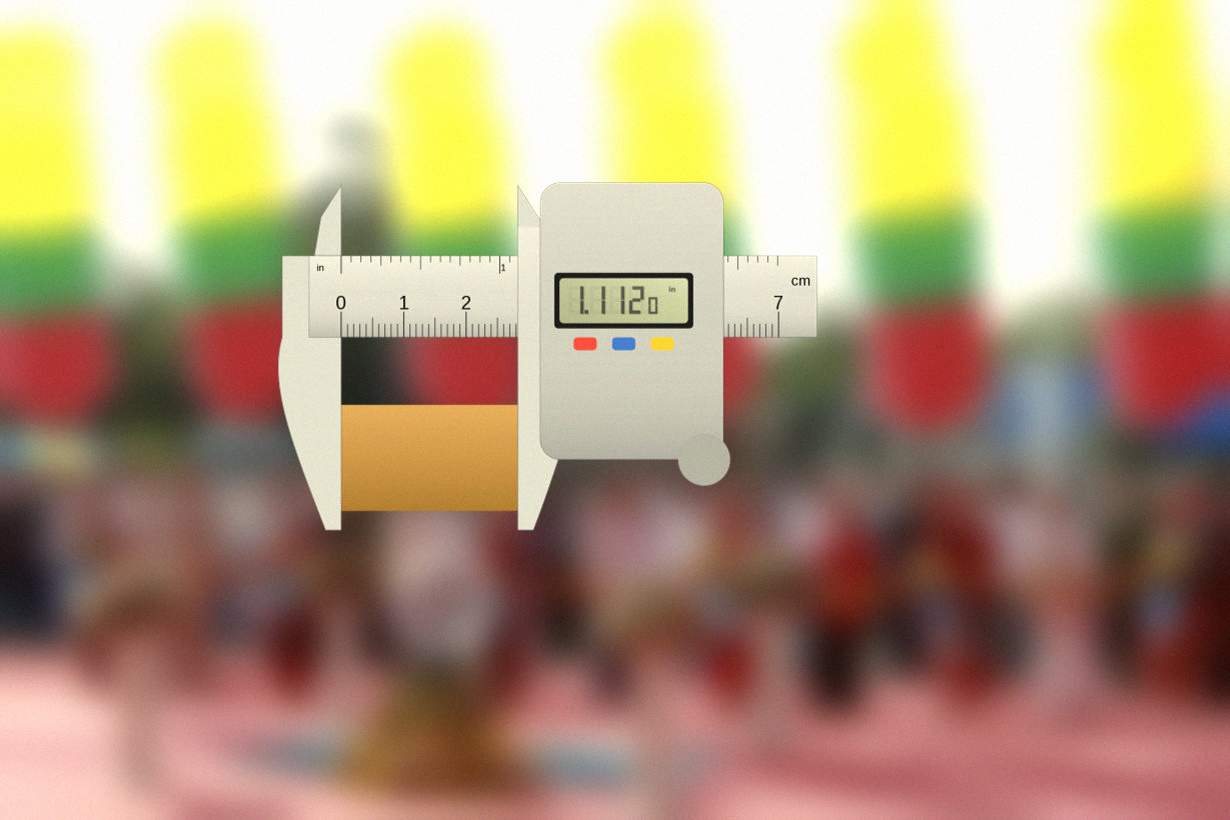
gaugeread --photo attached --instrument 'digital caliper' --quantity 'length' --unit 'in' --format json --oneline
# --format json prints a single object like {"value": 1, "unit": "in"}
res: {"value": 1.1120, "unit": "in"}
